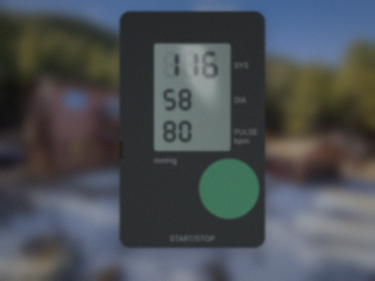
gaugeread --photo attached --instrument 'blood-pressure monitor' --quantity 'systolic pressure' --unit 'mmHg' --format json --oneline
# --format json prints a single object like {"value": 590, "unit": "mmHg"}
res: {"value": 116, "unit": "mmHg"}
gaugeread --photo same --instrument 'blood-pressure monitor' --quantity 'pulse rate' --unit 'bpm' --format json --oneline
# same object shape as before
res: {"value": 80, "unit": "bpm"}
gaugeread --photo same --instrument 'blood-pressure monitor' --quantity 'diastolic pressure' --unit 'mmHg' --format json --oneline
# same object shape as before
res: {"value": 58, "unit": "mmHg"}
